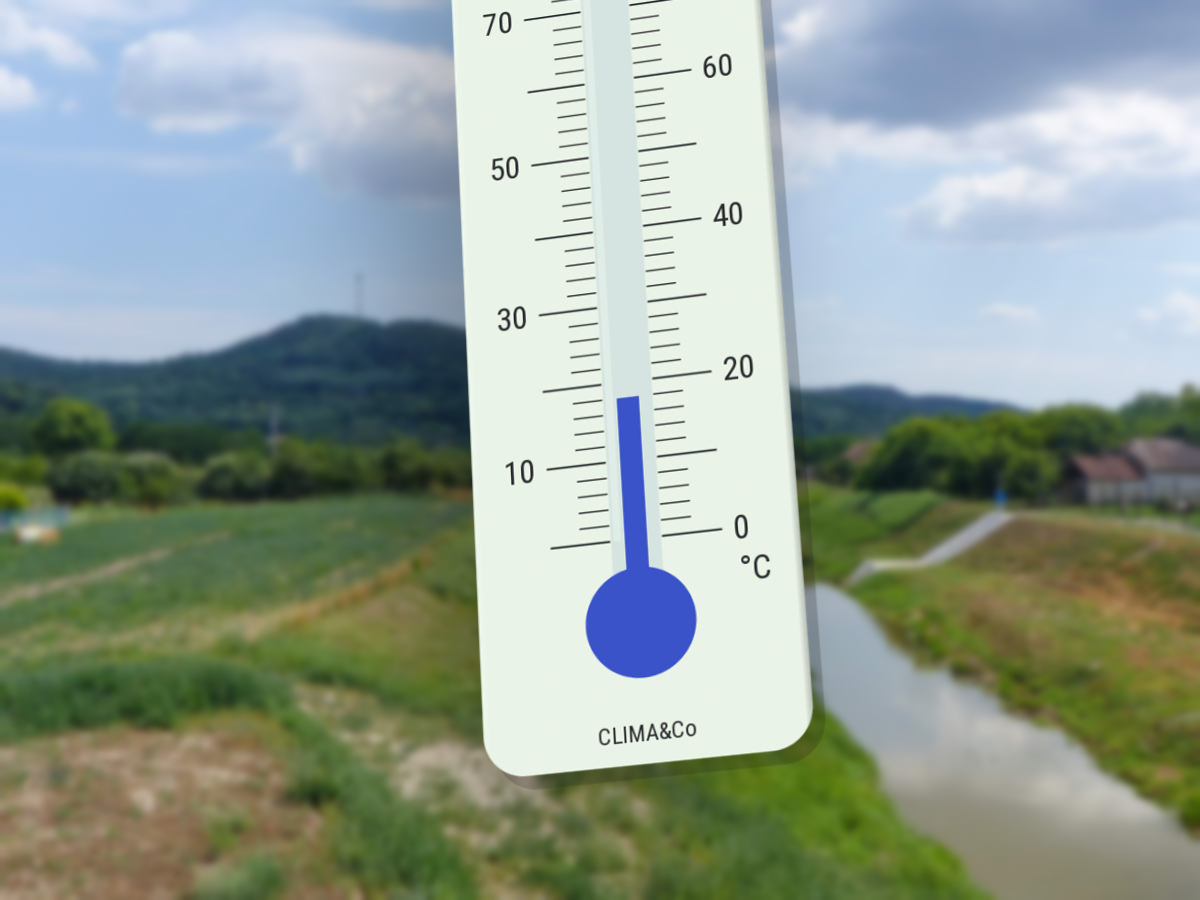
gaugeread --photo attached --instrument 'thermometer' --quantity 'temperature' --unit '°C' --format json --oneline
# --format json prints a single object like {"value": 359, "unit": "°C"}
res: {"value": 18, "unit": "°C"}
